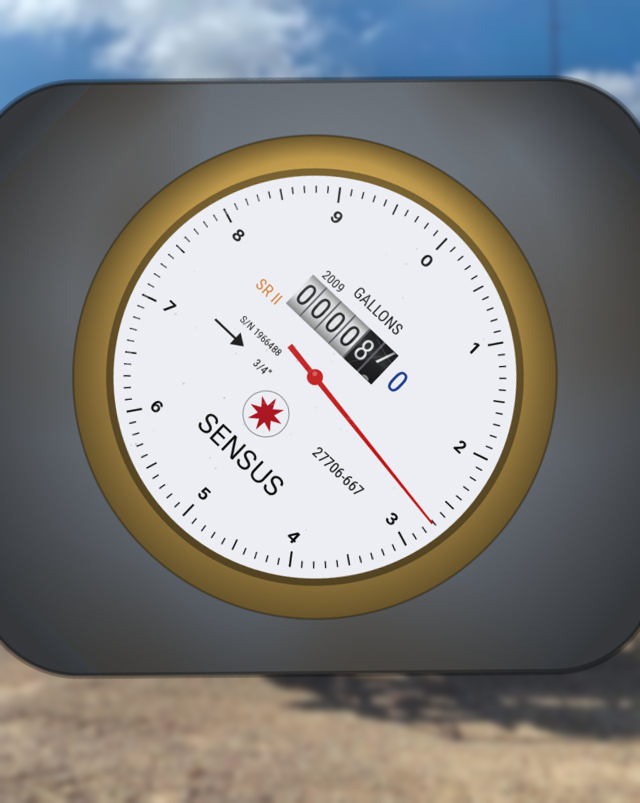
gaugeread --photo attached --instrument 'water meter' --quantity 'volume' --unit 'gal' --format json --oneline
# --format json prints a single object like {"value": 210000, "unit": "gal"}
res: {"value": 872.7, "unit": "gal"}
